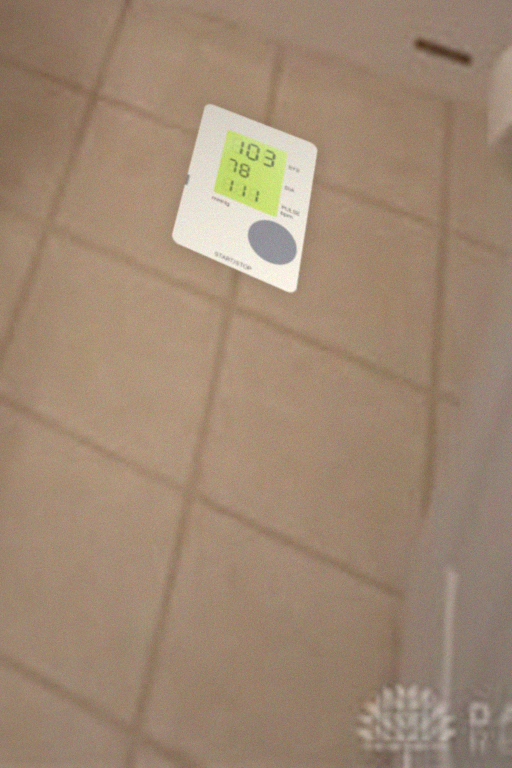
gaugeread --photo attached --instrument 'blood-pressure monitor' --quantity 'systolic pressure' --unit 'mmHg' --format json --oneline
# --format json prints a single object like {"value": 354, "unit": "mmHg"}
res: {"value": 103, "unit": "mmHg"}
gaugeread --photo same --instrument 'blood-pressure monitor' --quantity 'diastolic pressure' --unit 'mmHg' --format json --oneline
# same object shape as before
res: {"value": 78, "unit": "mmHg"}
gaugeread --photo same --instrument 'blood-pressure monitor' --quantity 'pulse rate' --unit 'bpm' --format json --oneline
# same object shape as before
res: {"value": 111, "unit": "bpm"}
